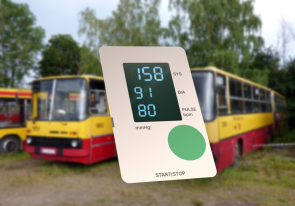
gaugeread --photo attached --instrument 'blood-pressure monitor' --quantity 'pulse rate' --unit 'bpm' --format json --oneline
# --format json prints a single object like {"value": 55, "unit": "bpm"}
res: {"value": 80, "unit": "bpm"}
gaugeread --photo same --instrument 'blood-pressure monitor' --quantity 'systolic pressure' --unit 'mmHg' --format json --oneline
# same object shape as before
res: {"value": 158, "unit": "mmHg"}
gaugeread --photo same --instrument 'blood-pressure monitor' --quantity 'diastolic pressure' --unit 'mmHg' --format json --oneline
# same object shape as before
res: {"value": 91, "unit": "mmHg"}
